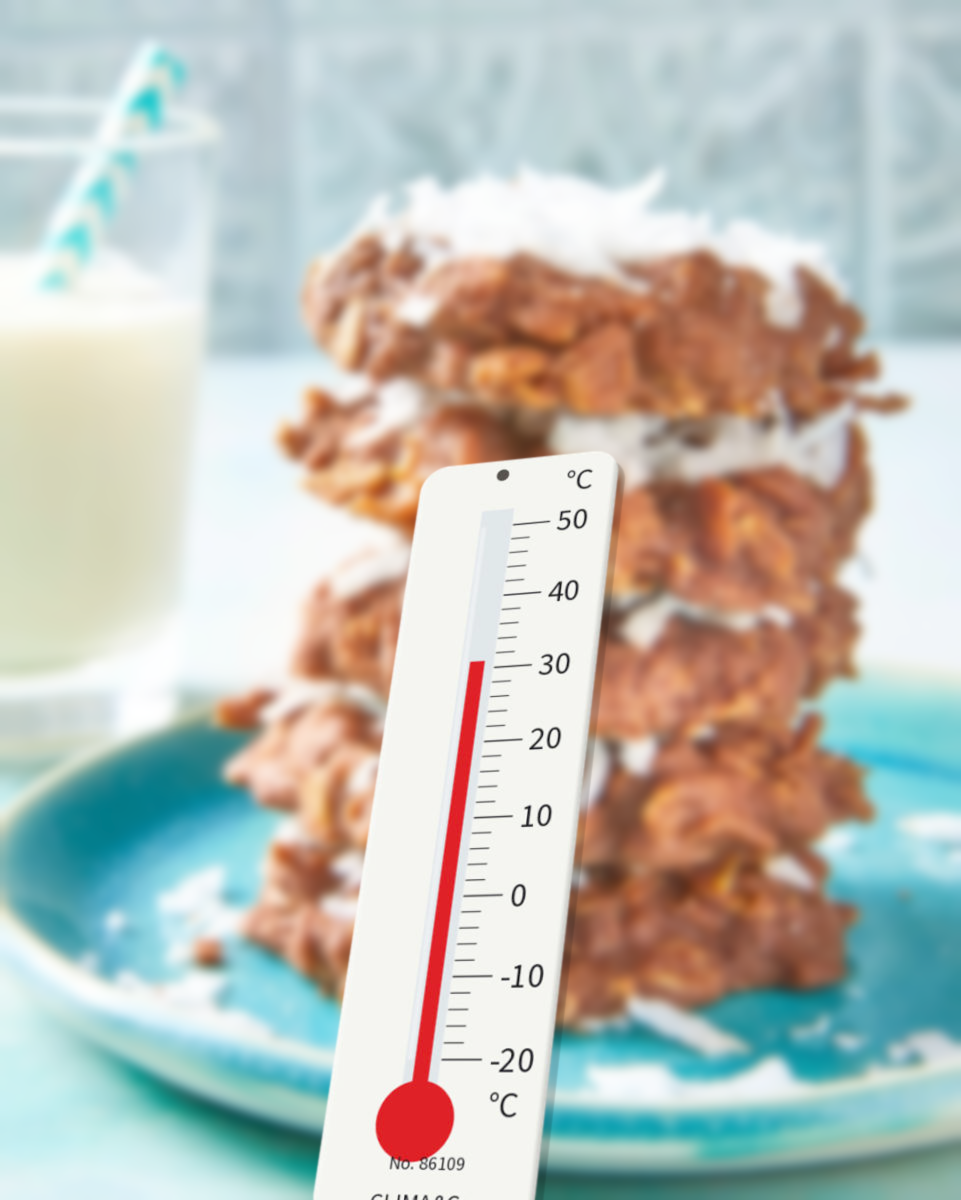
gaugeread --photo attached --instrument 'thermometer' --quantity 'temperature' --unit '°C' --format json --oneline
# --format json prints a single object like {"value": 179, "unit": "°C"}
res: {"value": 31, "unit": "°C"}
